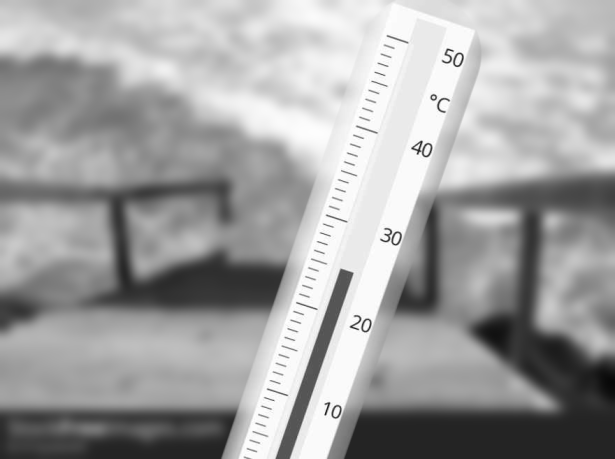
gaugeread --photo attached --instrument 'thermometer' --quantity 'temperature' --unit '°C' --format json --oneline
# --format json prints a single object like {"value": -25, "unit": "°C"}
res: {"value": 25, "unit": "°C"}
